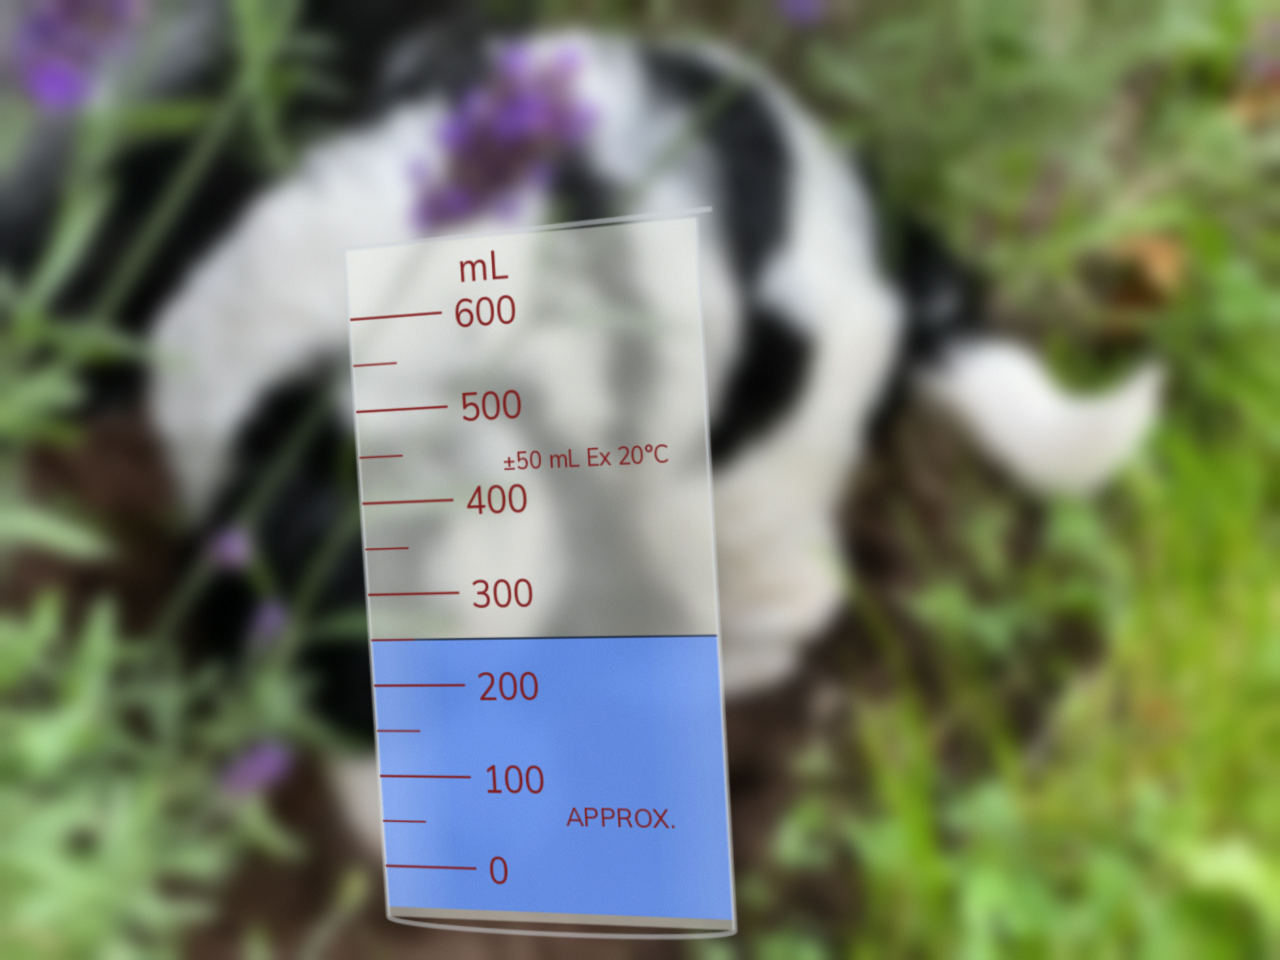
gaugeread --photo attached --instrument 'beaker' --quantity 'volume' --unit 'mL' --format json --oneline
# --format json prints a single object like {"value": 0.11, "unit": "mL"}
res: {"value": 250, "unit": "mL"}
